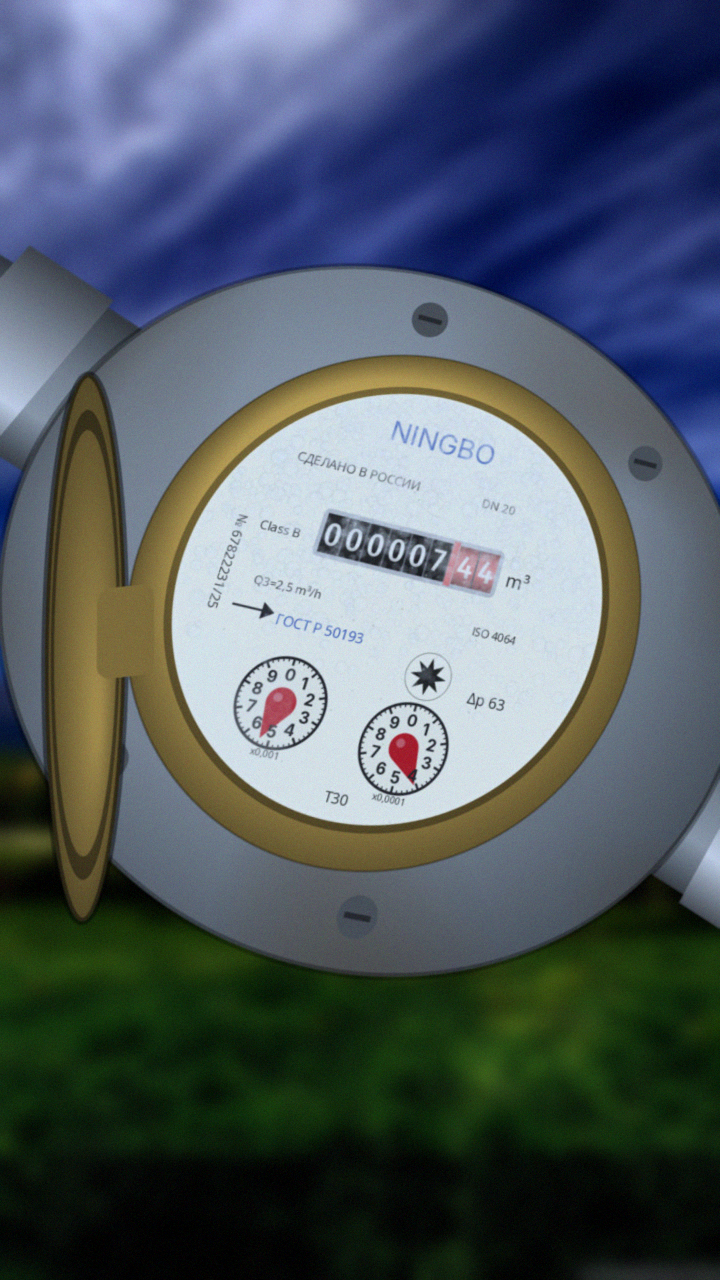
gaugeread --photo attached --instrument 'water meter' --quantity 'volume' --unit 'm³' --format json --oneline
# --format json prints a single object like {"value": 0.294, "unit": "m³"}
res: {"value": 7.4454, "unit": "m³"}
